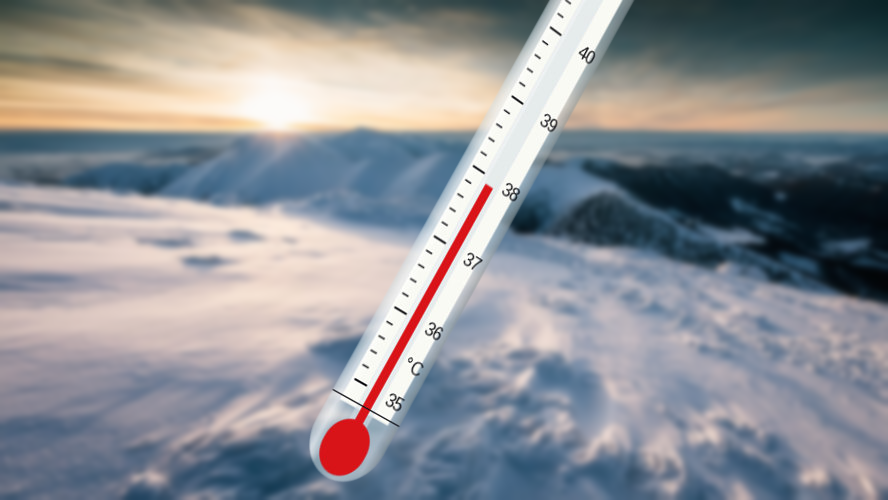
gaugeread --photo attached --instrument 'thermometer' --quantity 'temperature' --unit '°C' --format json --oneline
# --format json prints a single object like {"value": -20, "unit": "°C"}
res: {"value": 37.9, "unit": "°C"}
